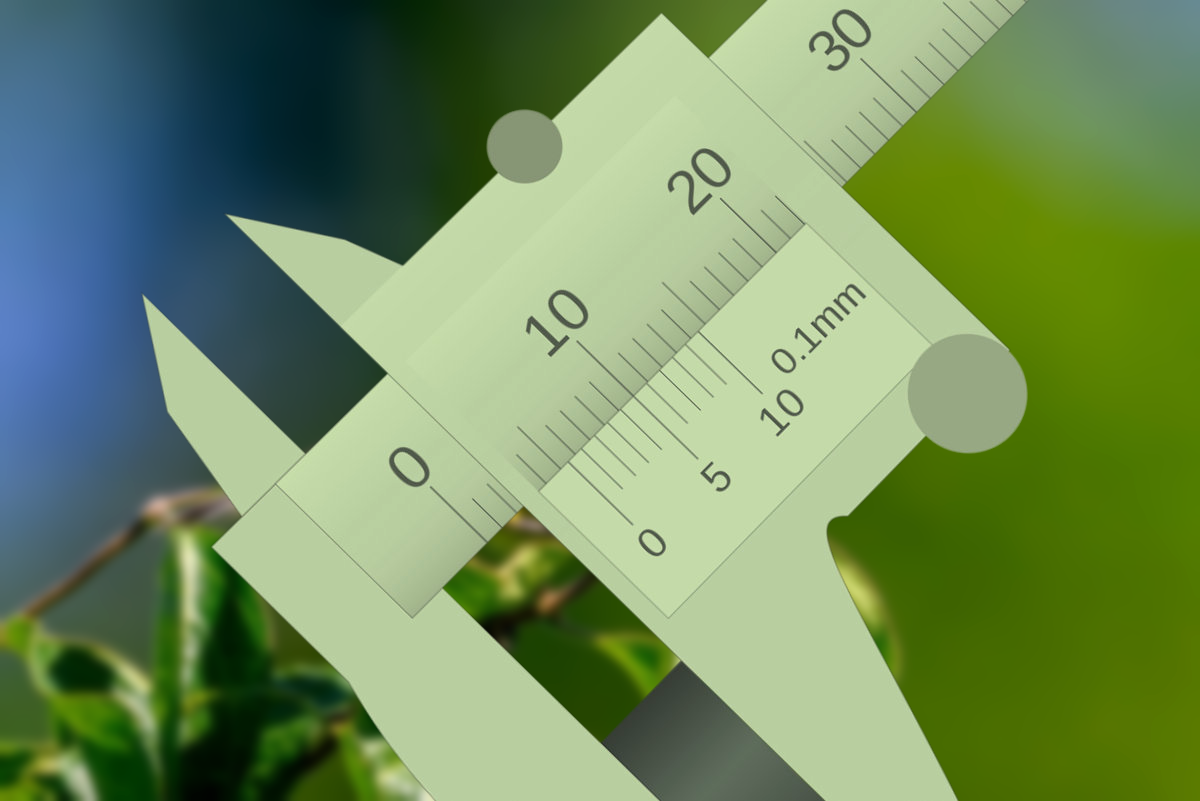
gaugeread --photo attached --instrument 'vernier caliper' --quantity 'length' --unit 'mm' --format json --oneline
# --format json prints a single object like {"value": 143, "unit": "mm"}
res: {"value": 5.5, "unit": "mm"}
